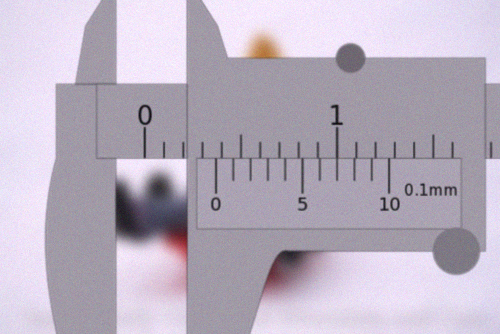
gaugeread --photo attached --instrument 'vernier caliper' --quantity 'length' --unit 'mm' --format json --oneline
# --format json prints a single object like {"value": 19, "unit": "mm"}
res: {"value": 3.7, "unit": "mm"}
